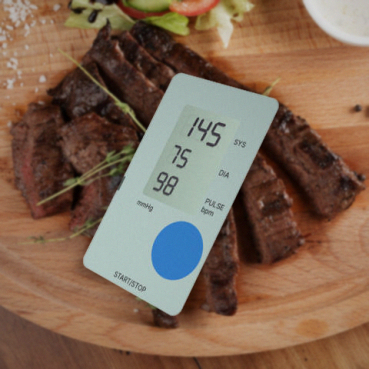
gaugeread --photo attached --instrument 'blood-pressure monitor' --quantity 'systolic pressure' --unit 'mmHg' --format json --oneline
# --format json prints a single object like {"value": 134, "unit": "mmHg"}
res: {"value": 145, "unit": "mmHg"}
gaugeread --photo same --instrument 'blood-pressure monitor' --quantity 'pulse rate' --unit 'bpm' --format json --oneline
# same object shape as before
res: {"value": 98, "unit": "bpm"}
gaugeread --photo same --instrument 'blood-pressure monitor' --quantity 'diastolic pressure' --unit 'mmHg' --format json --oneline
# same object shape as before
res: {"value": 75, "unit": "mmHg"}
